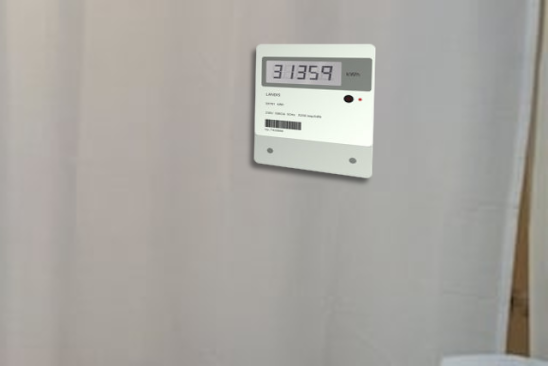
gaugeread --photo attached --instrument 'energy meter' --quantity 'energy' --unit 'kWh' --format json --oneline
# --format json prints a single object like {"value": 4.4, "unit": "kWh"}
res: {"value": 31359, "unit": "kWh"}
